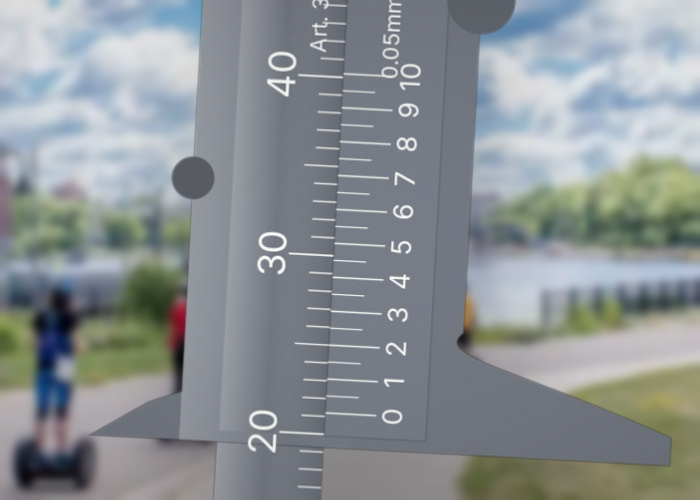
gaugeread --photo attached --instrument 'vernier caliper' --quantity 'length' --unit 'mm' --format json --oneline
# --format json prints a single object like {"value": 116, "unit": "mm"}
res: {"value": 21.2, "unit": "mm"}
